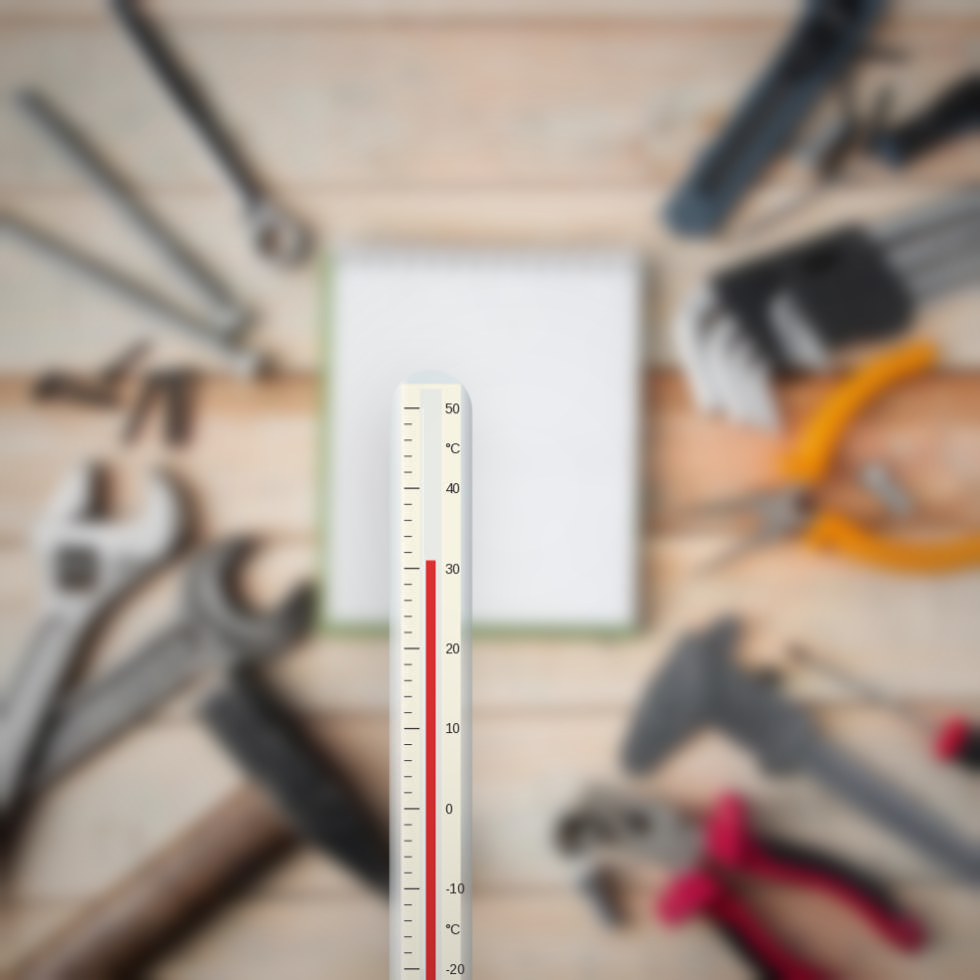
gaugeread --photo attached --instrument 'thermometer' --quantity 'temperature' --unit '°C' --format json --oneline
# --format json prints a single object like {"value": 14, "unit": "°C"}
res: {"value": 31, "unit": "°C"}
